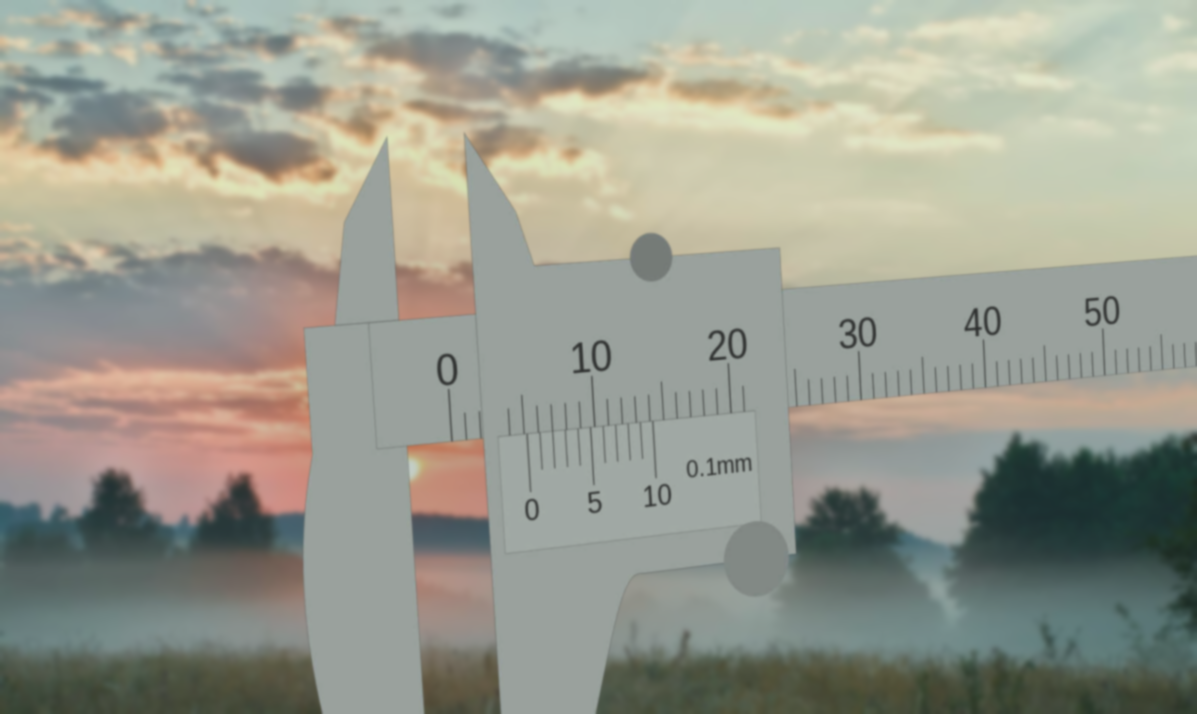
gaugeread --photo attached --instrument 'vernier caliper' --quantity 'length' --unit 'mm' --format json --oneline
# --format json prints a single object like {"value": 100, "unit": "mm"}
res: {"value": 5.2, "unit": "mm"}
